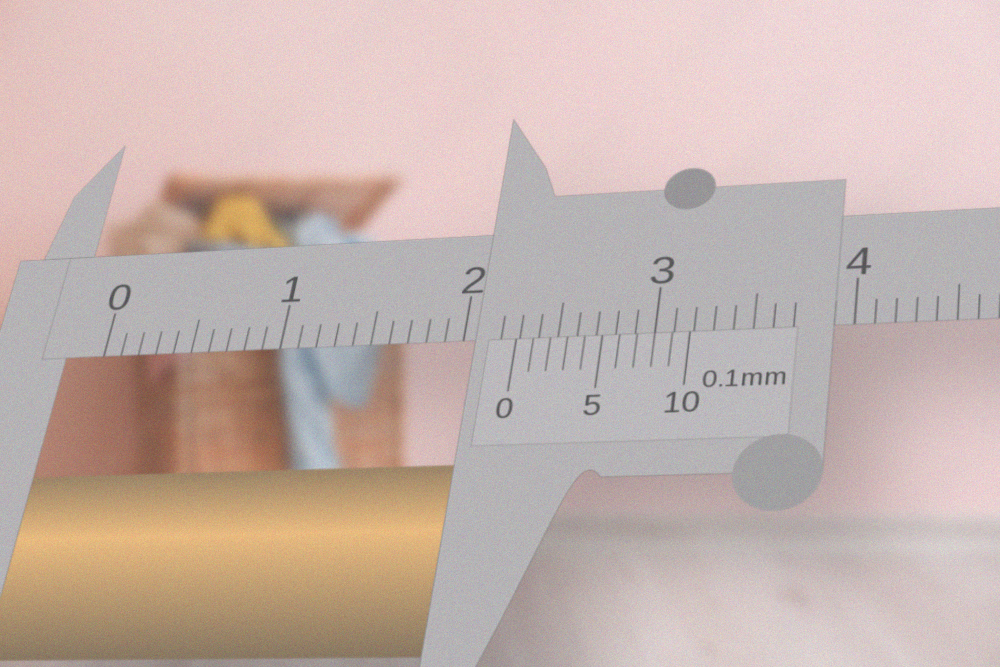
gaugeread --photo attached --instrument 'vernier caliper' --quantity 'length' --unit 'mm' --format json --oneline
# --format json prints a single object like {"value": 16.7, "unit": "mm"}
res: {"value": 22.8, "unit": "mm"}
